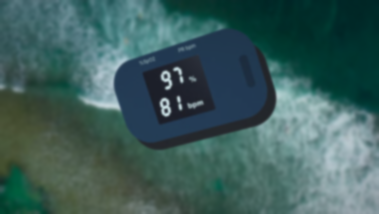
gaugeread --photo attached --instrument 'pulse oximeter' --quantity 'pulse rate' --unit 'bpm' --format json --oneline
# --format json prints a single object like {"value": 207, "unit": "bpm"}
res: {"value": 81, "unit": "bpm"}
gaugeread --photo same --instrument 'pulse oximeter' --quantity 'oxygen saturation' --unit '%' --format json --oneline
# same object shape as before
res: {"value": 97, "unit": "%"}
